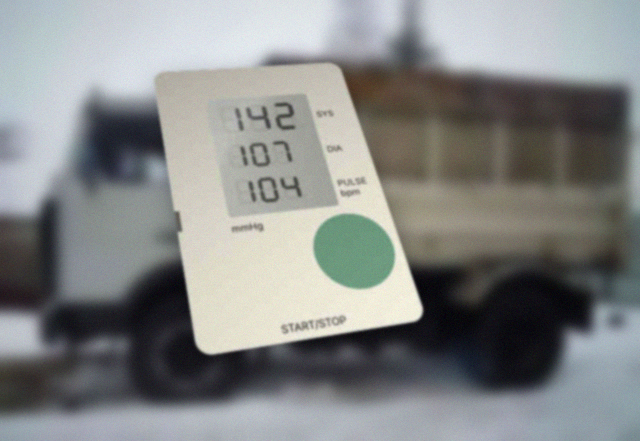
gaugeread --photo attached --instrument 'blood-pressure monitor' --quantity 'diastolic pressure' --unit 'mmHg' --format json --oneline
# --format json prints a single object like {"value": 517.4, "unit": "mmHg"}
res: {"value": 107, "unit": "mmHg"}
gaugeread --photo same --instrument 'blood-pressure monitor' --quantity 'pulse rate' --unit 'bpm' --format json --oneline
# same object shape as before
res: {"value": 104, "unit": "bpm"}
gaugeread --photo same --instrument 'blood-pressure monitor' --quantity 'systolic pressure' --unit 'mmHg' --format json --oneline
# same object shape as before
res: {"value": 142, "unit": "mmHg"}
